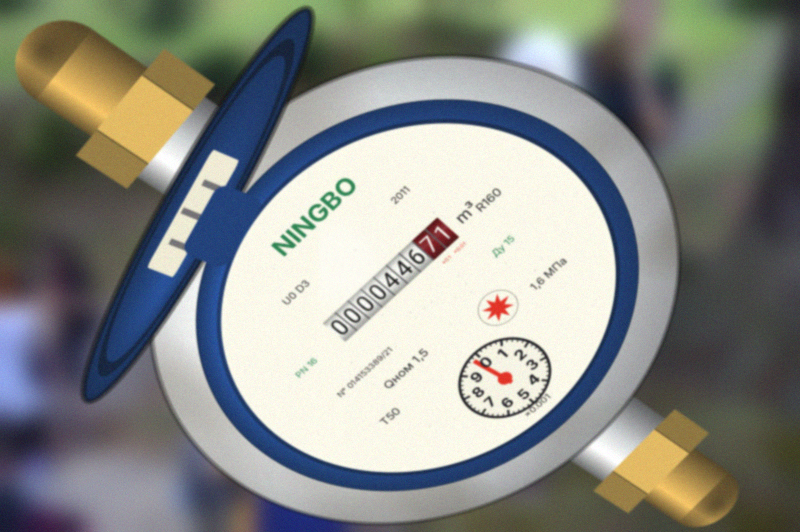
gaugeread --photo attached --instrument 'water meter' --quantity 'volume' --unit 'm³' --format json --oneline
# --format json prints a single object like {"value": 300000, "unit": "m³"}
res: {"value": 446.709, "unit": "m³"}
